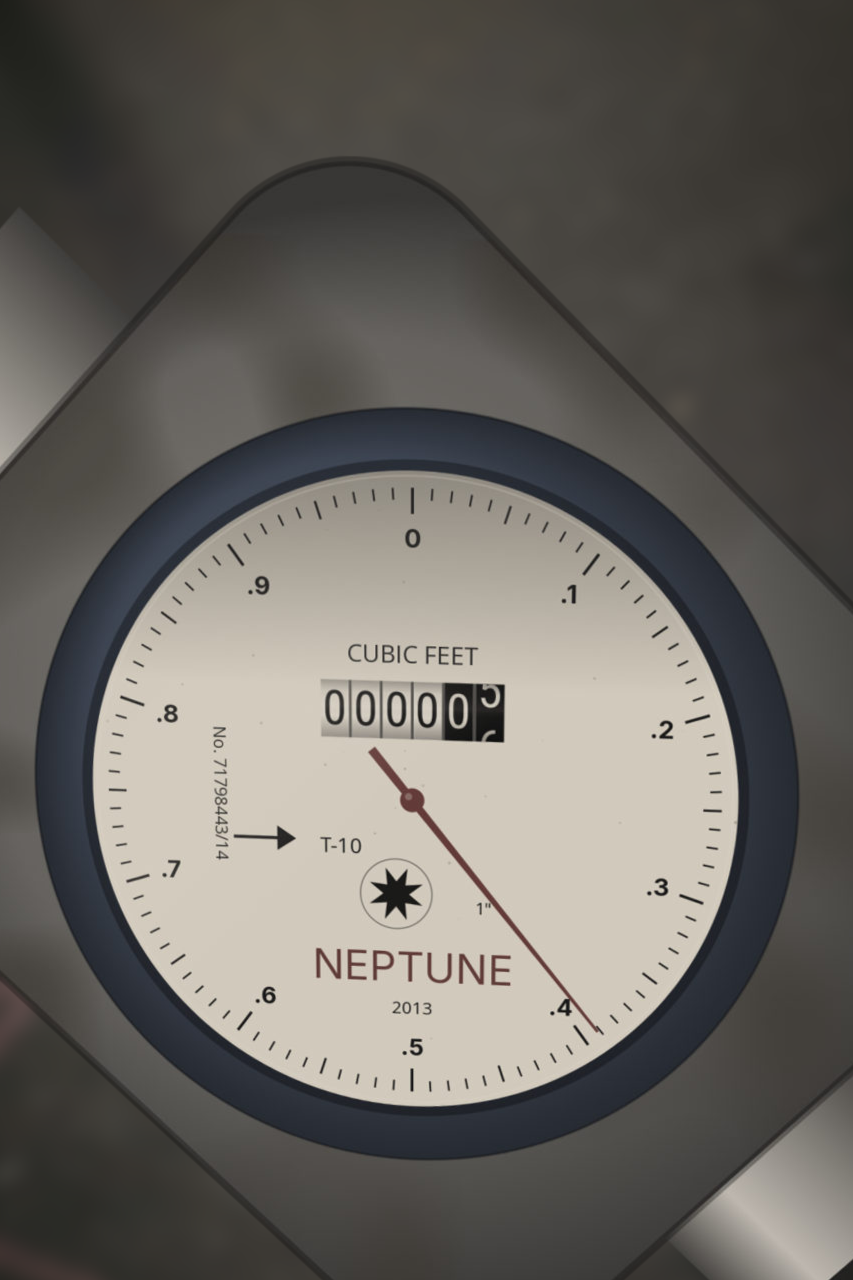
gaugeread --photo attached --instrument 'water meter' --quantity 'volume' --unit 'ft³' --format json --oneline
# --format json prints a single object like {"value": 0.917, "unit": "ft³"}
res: {"value": 5.39, "unit": "ft³"}
